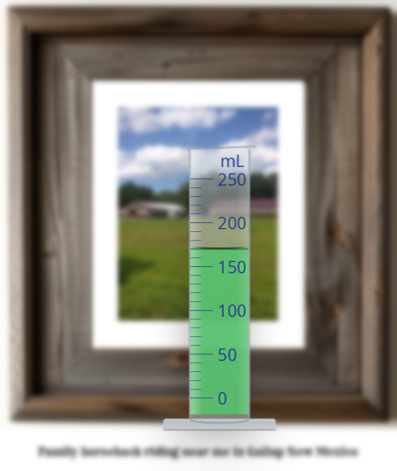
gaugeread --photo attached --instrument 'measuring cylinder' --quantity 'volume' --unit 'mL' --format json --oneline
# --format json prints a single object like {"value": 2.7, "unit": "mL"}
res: {"value": 170, "unit": "mL"}
